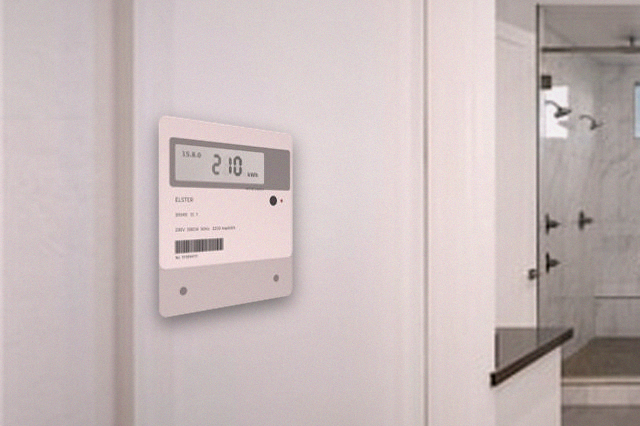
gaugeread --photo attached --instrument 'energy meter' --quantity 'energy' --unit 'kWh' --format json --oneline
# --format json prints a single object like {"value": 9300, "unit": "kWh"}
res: {"value": 210, "unit": "kWh"}
